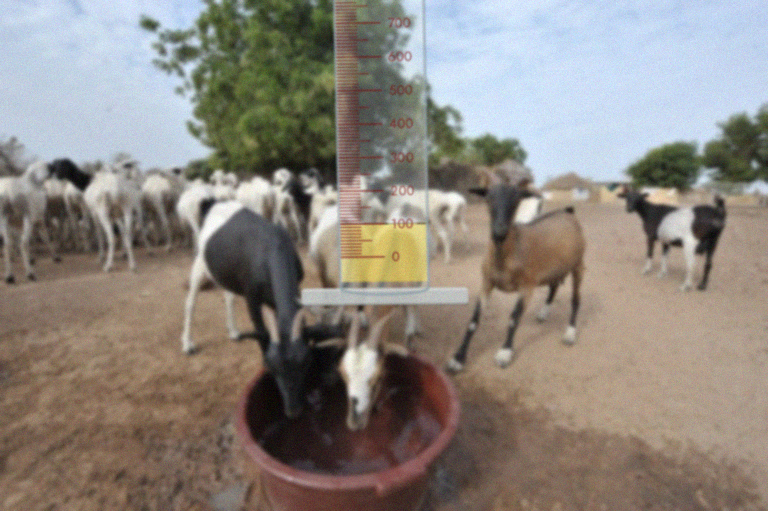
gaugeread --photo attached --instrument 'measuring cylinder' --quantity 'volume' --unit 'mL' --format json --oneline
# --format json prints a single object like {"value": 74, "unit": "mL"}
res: {"value": 100, "unit": "mL"}
